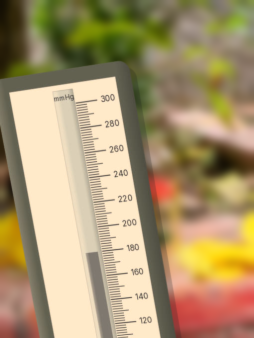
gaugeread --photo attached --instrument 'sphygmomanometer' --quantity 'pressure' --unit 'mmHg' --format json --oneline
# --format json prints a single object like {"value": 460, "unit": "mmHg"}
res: {"value": 180, "unit": "mmHg"}
